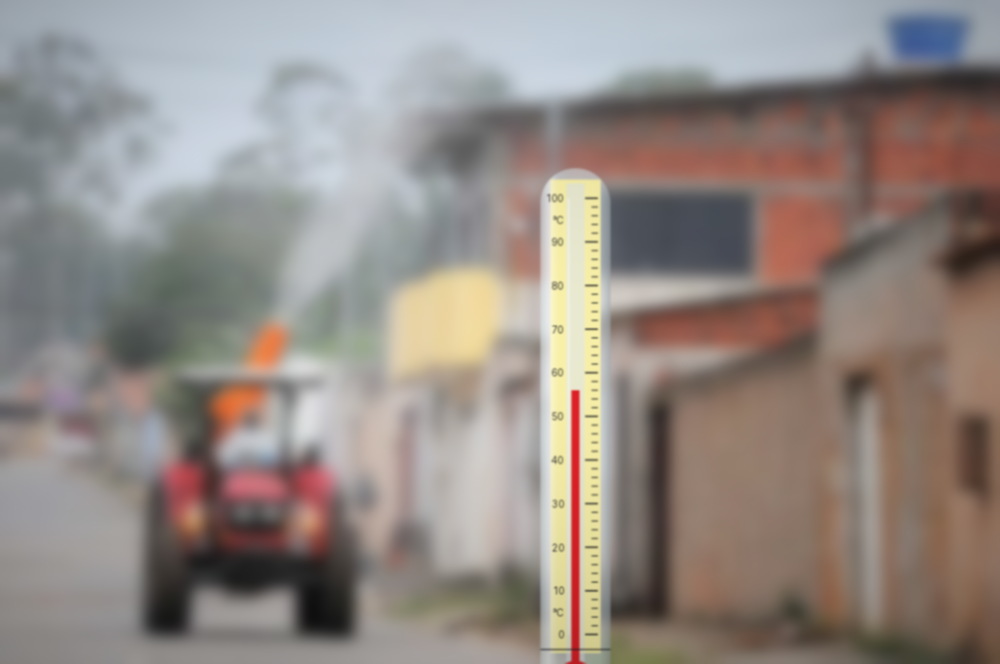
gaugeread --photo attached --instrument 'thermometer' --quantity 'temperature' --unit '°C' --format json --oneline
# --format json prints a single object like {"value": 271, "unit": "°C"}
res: {"value": 56, "unit": "°C"}
